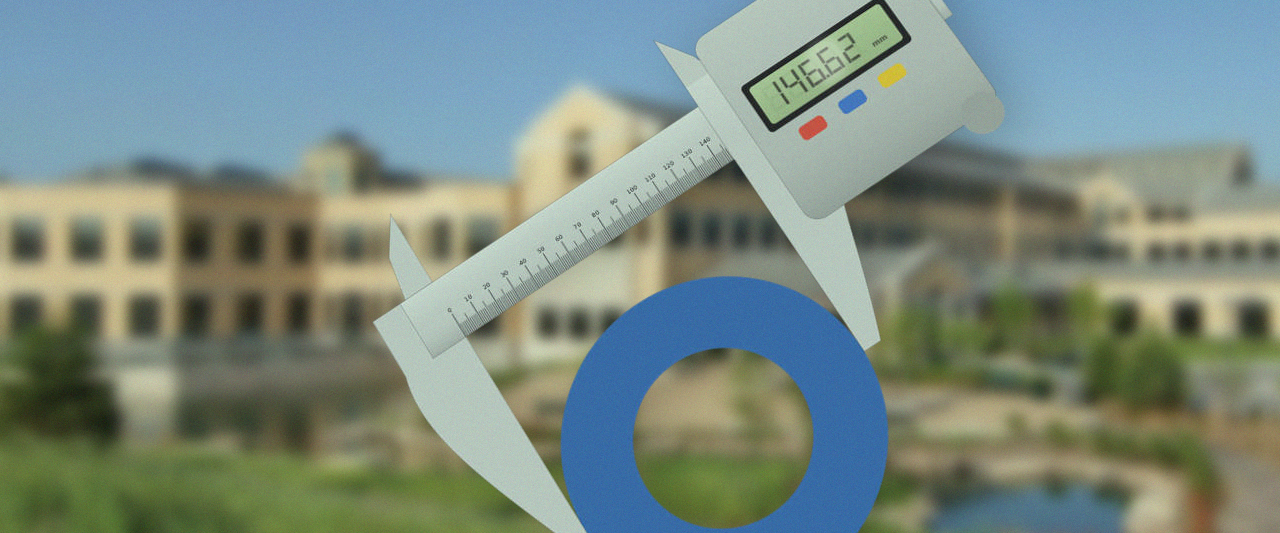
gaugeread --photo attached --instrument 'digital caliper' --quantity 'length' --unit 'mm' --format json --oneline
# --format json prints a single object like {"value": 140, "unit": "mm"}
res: {"value": 146.62, "unit": "mm"}
